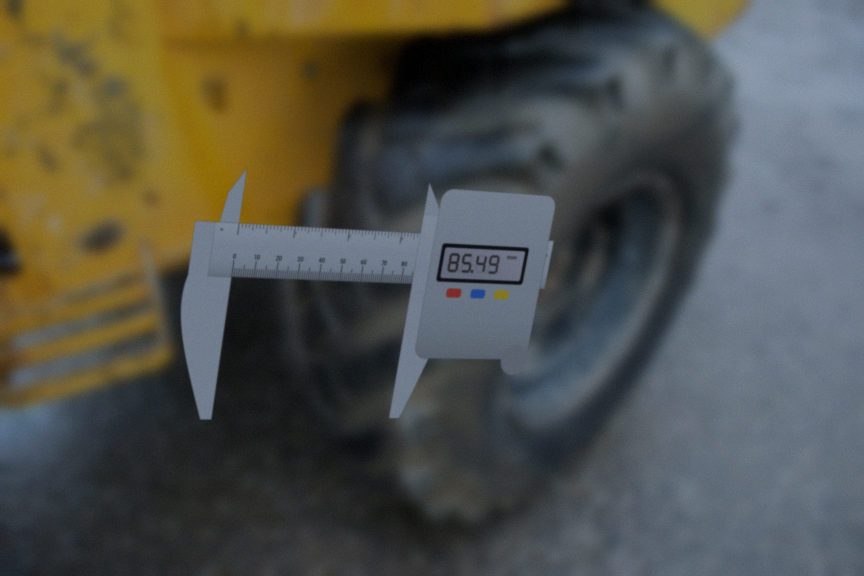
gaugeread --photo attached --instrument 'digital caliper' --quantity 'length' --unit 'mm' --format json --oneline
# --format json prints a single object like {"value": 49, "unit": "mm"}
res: {"value": 85.49, "unit": "mm"}
